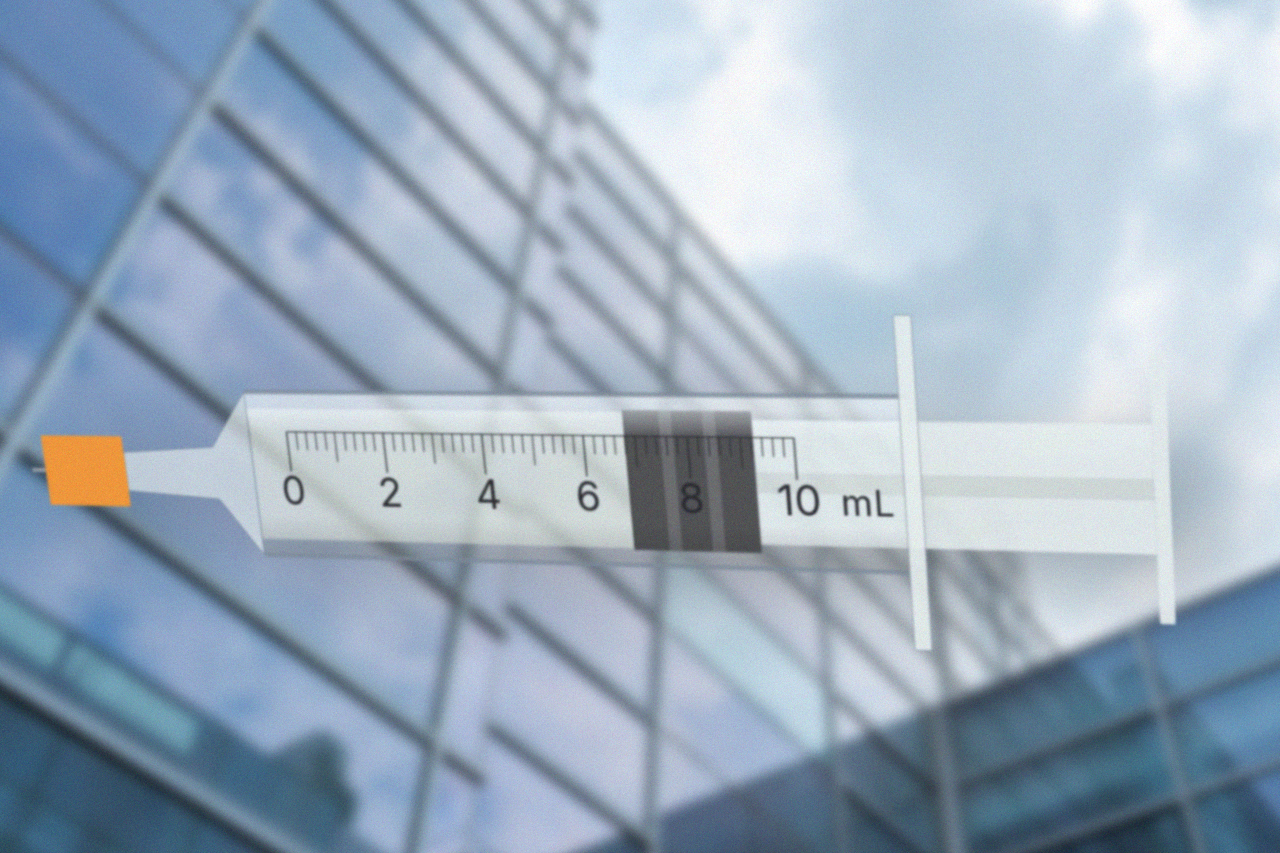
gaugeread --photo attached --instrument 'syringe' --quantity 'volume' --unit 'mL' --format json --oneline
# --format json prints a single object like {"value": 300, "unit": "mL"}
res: {"value": 6.8, "unit": "mL"}
